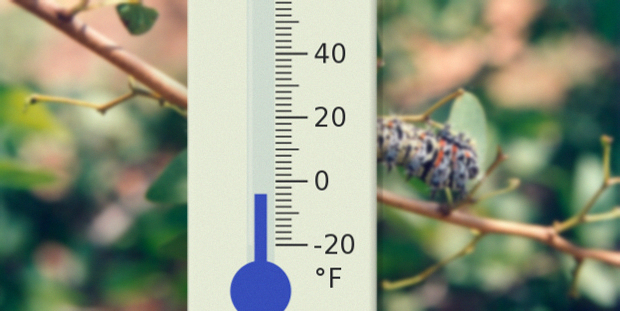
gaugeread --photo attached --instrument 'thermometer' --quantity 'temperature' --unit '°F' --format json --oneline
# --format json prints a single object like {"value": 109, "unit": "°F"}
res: {"value": -4, "unit": "°F"}
